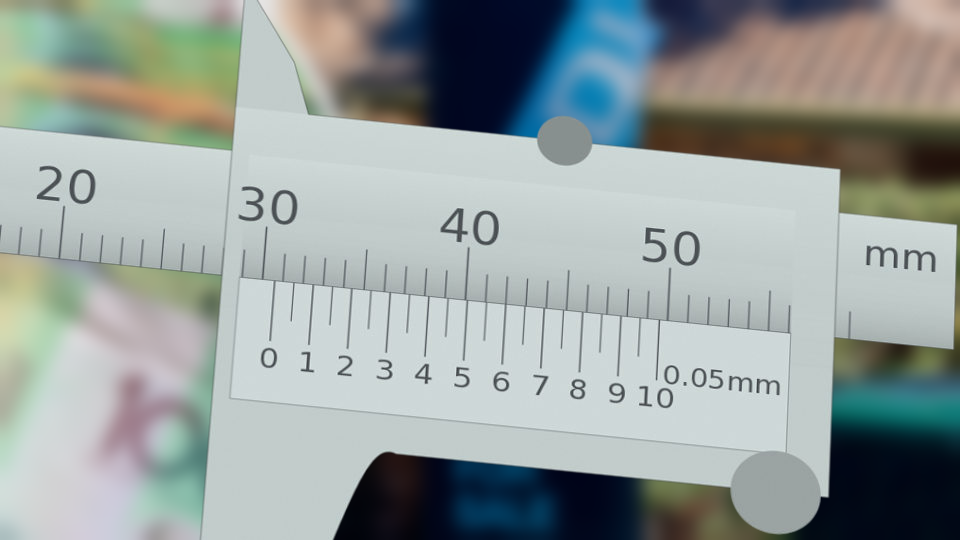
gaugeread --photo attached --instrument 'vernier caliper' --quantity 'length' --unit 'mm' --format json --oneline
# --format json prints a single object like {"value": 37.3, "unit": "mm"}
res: {"value": 30.6, "unit": "mm"}
